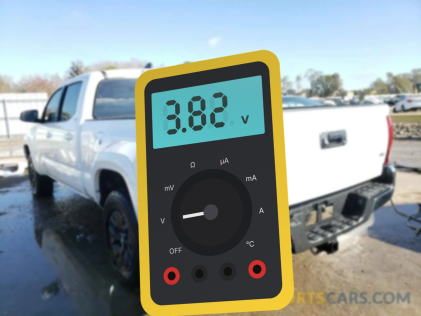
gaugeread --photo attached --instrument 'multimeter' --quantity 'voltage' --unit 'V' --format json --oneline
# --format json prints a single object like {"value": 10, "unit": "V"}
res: {"value": 3.82, "unit": "V"}
